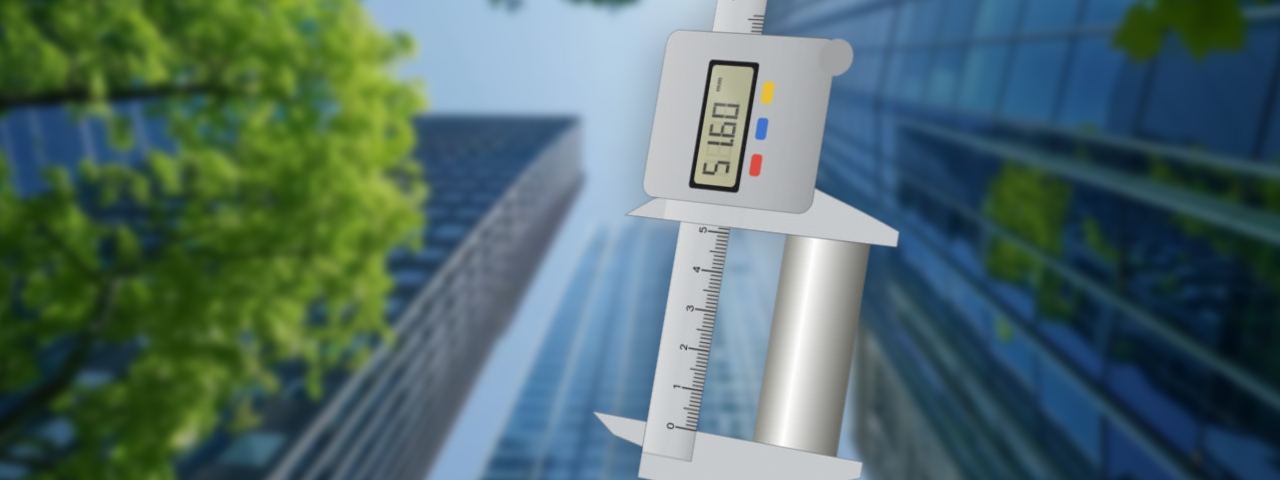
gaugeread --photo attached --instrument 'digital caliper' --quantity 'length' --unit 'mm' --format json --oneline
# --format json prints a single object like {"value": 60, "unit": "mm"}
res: {"value": 51.60, "unit": "mm"}
